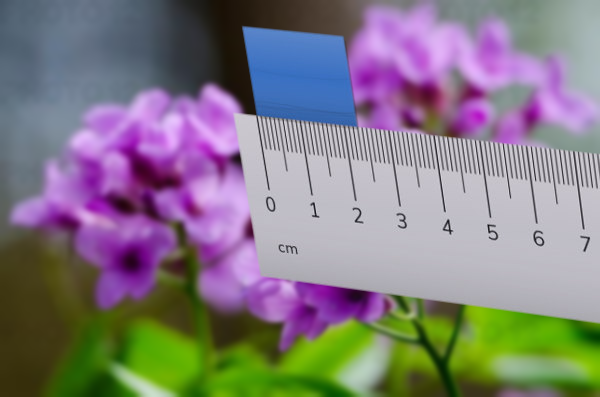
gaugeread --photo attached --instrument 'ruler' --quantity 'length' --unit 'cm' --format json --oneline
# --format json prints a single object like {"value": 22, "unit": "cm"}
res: {"value": 2.3, "unit": "cm"}
